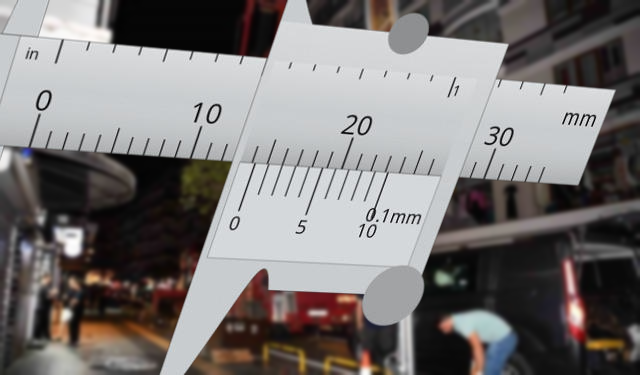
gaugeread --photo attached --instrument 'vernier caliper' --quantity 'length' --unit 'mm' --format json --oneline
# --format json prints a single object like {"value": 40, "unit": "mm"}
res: {"value": 14.2, "unit": "mm"}
